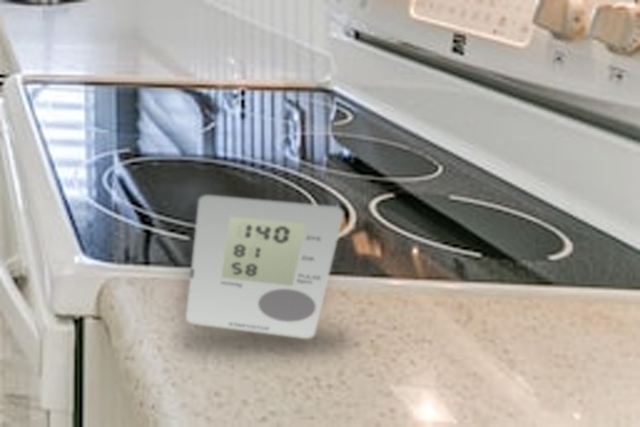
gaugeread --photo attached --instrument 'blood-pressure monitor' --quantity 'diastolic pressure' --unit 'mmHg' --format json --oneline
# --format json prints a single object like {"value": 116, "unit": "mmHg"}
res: {"value": 81, "unit": "mmHg"}
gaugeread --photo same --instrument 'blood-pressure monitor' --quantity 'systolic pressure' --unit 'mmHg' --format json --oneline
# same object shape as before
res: {"value": 140, "unit": "mmHg"}
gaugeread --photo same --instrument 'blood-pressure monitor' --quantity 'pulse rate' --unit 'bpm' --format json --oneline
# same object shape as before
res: {"value": 58, "unit": "bpm"}
